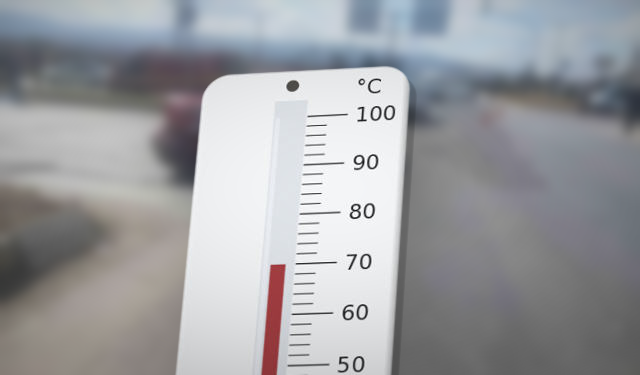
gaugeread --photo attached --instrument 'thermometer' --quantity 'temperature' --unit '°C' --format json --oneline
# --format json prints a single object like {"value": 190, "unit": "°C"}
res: {"value": 70, "unit": "°C"}
